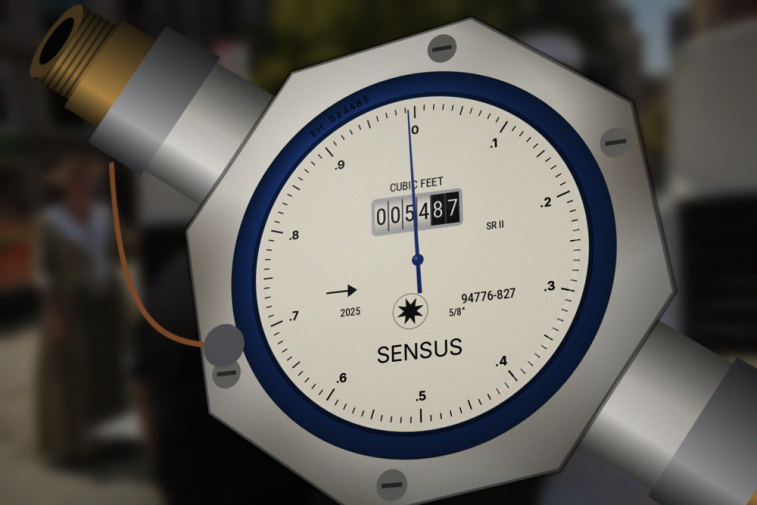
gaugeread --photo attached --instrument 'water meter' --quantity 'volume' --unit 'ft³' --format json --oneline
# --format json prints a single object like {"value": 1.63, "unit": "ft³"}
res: {"value": 5486.99, "unit": "ft³"}
